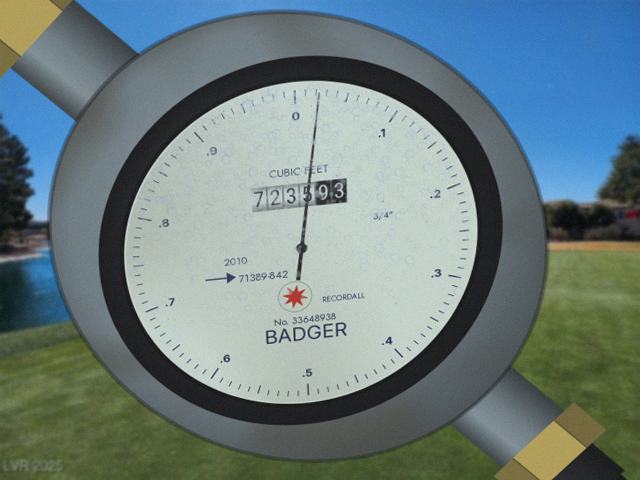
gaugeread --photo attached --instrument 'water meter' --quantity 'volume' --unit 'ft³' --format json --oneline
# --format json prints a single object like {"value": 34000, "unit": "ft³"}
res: {"value": 723593.02, "unit": "ft³"}
